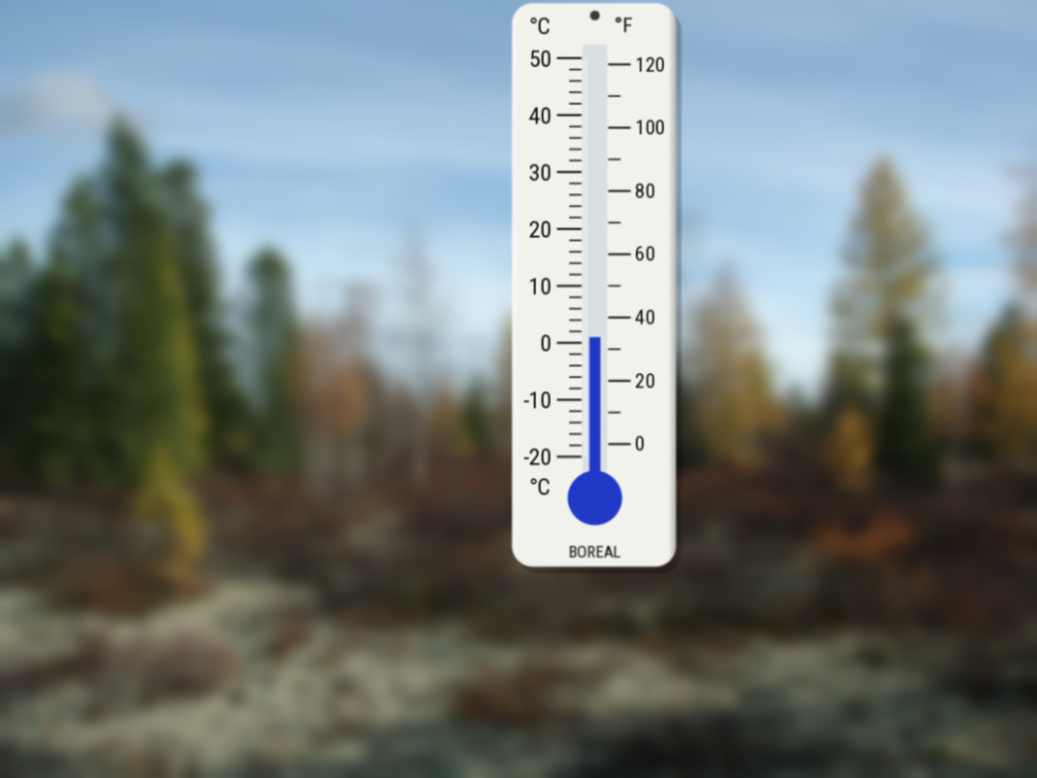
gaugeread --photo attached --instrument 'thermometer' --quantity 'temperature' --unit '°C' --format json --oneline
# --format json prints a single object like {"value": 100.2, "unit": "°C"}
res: {"value": 1, "unit": "°C"}
